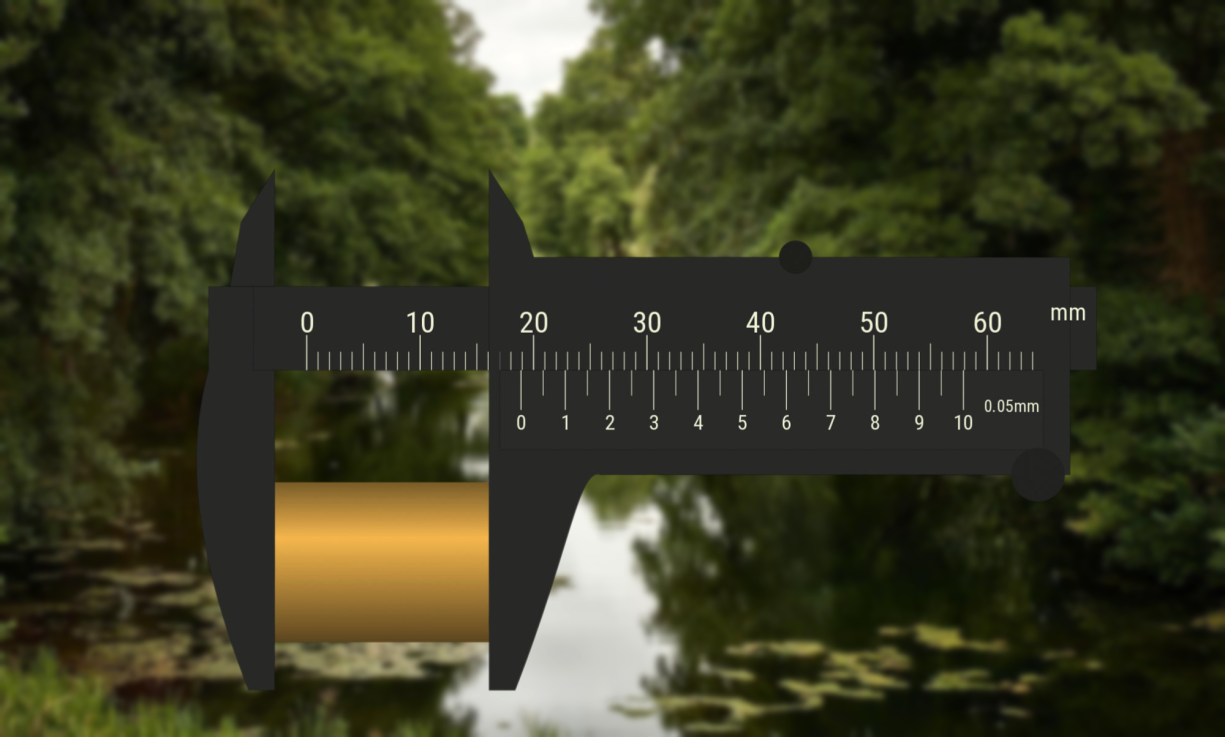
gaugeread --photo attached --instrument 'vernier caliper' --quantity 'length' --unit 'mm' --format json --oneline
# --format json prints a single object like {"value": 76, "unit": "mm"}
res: {"value": 18.9, "unit": "mm"}
